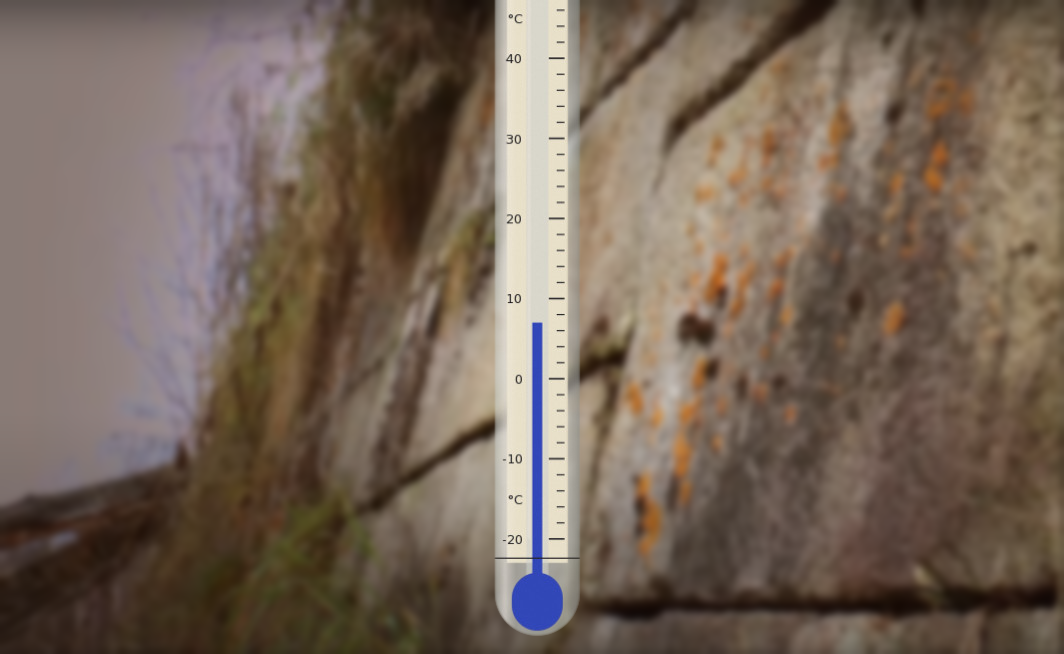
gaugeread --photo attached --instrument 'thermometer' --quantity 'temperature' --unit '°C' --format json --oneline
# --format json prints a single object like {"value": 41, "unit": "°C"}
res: {"value": 7, "unit": "°C"}
